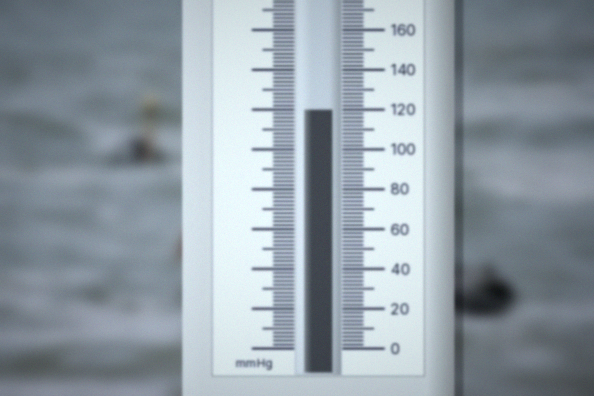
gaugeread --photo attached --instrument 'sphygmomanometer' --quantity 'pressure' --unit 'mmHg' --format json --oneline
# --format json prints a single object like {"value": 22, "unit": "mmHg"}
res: {"value": 120, "unit": "mmHg"}
